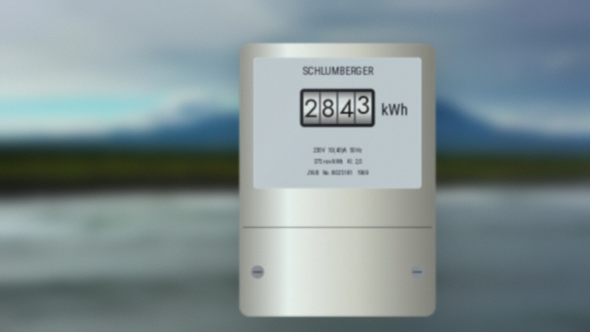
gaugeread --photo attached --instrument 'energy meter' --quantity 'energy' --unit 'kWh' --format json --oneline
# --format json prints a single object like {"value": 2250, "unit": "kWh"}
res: {"value": 2843, "unit": "kWh"}
